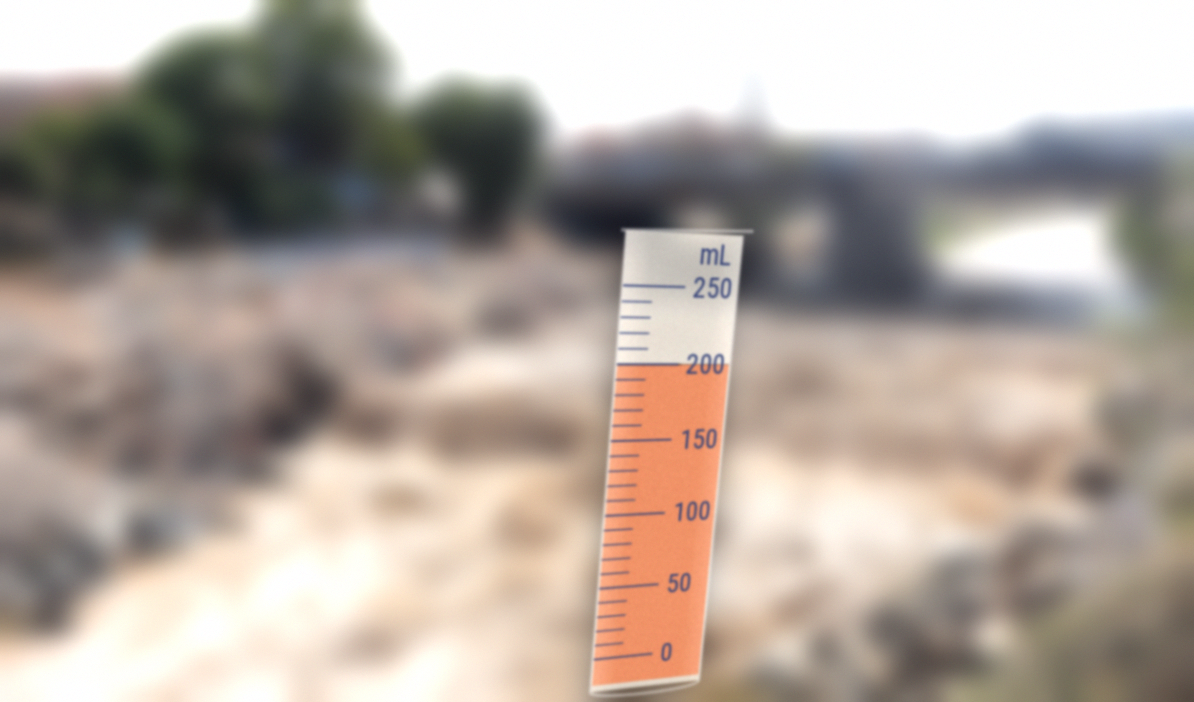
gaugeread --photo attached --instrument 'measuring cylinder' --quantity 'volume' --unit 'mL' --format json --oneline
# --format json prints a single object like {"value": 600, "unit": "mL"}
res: {"value": 200, "unit": "mL"}
